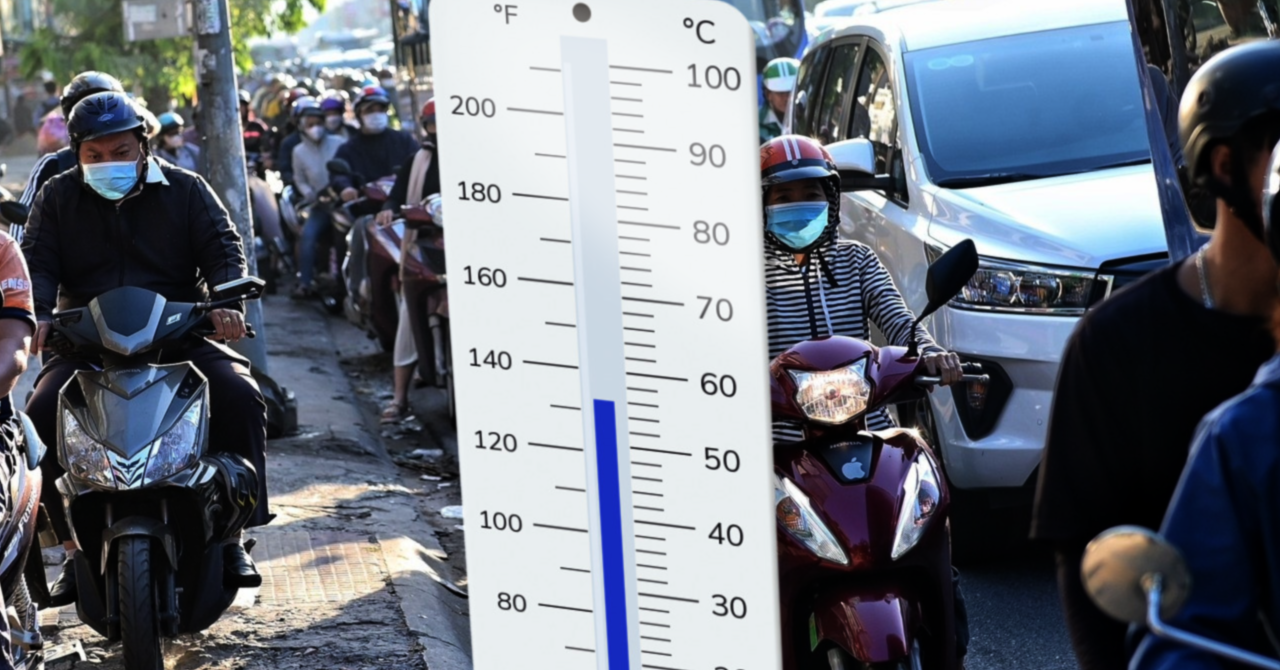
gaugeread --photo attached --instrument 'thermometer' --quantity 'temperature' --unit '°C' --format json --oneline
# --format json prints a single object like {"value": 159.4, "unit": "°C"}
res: {"value": 56, "unit": "°C"}
